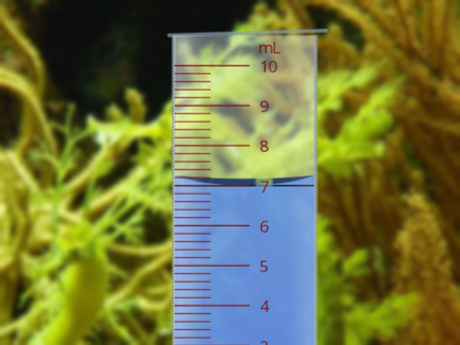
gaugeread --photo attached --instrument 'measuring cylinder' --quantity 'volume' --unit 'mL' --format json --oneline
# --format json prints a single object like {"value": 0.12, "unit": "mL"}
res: {"value": 7, "unit": "mL"}
